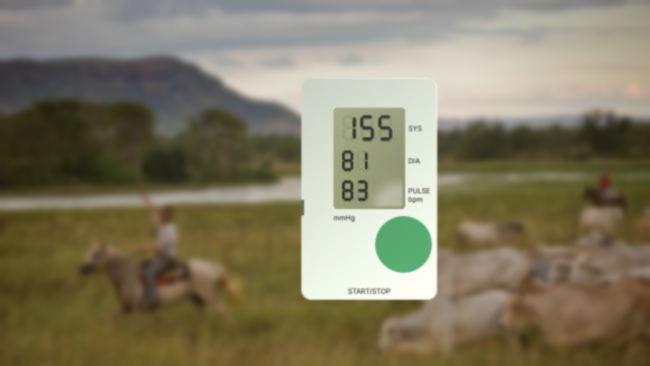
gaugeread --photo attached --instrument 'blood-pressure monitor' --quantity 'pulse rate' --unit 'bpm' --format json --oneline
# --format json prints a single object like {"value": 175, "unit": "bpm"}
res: {"value": 83, "unit": "bpm"}
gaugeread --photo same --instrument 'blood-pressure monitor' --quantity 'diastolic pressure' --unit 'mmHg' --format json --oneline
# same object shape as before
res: {"value": 81, "unit": "mmHg"}
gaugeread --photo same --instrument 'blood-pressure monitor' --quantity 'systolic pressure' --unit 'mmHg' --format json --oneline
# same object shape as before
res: {"value": 155, "unit": "mmHg"}
